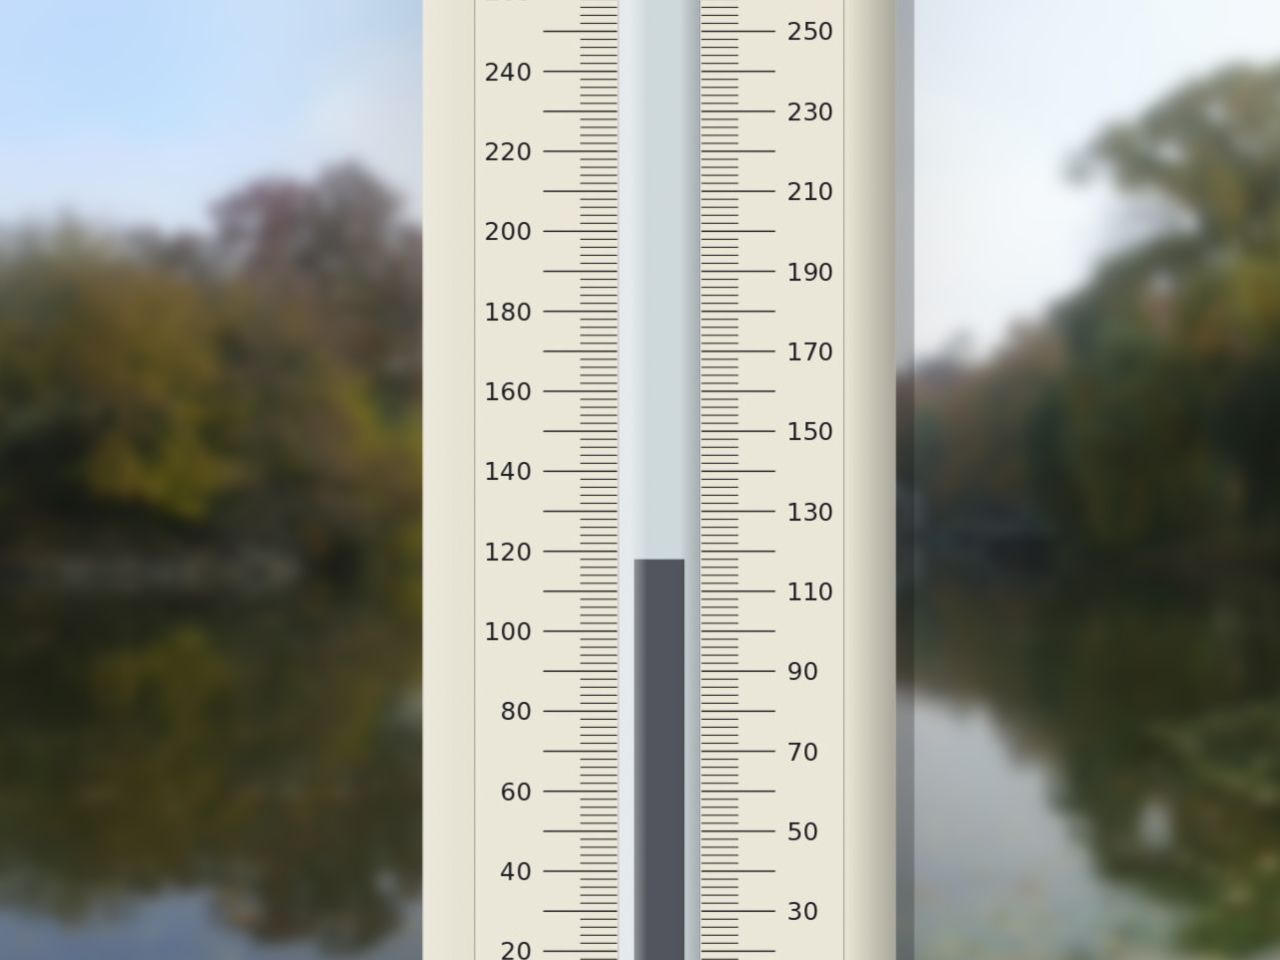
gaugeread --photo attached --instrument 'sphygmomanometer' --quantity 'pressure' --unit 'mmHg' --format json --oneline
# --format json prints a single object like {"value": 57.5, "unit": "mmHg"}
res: {"value": 118, "unit": "mmHg"}
